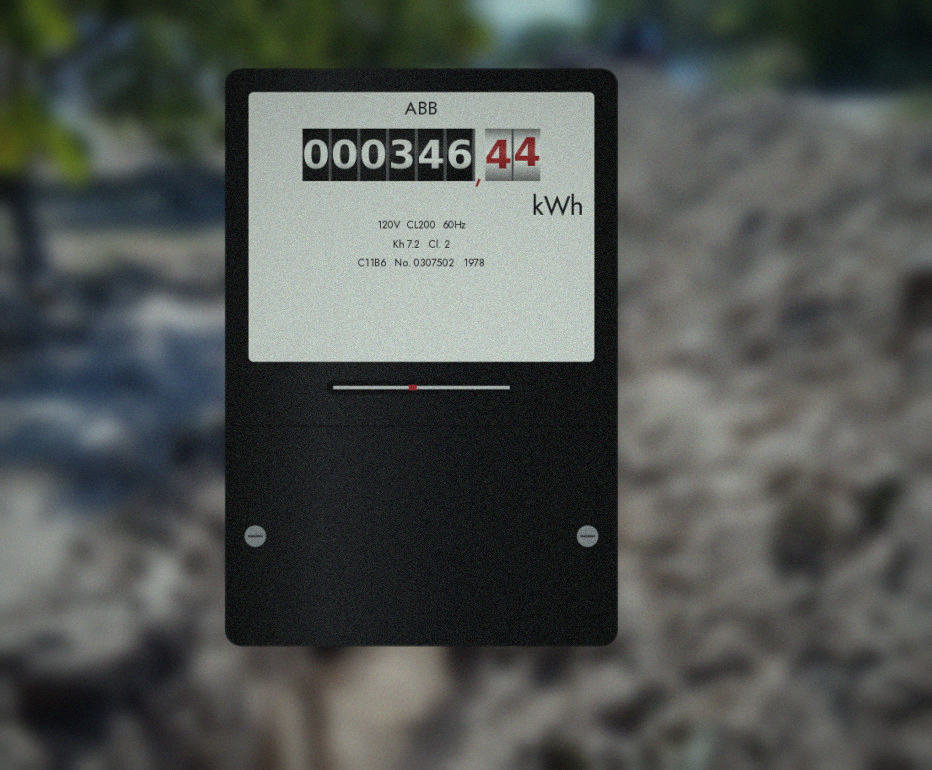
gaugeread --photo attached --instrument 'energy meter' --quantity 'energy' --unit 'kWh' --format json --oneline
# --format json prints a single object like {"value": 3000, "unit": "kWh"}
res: {"value": 346.44, "unit": "kWh"}
